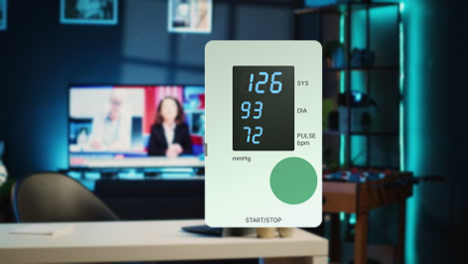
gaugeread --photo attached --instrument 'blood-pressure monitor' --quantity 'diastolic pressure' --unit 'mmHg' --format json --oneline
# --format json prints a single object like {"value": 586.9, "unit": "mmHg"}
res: {"value": 93, "unit": "mmHg"}
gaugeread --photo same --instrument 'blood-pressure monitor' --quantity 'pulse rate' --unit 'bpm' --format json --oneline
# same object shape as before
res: {"value": 72, "unit": "bpm"}
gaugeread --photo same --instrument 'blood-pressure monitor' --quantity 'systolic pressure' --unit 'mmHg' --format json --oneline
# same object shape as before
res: {"value": 126, "unit": "mmHg"}
